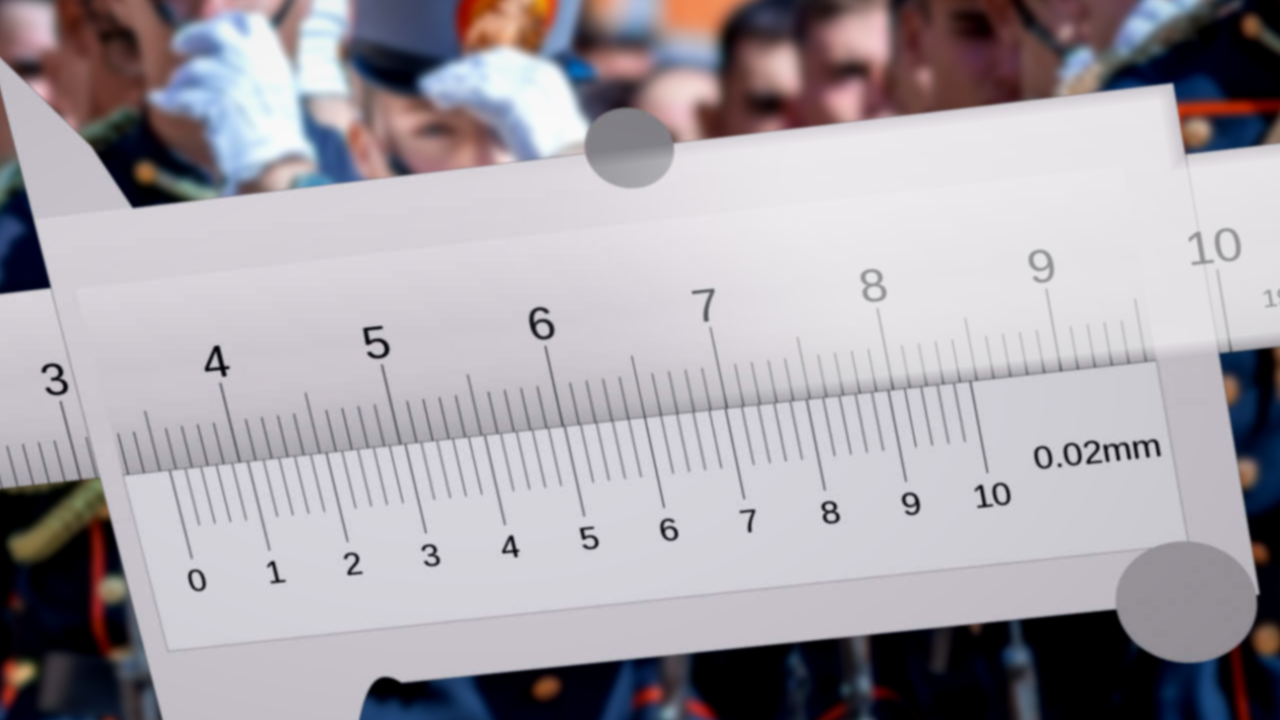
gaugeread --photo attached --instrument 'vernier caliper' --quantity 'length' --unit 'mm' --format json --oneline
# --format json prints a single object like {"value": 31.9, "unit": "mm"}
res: {"value": 35.6, "unit": "mm"}
